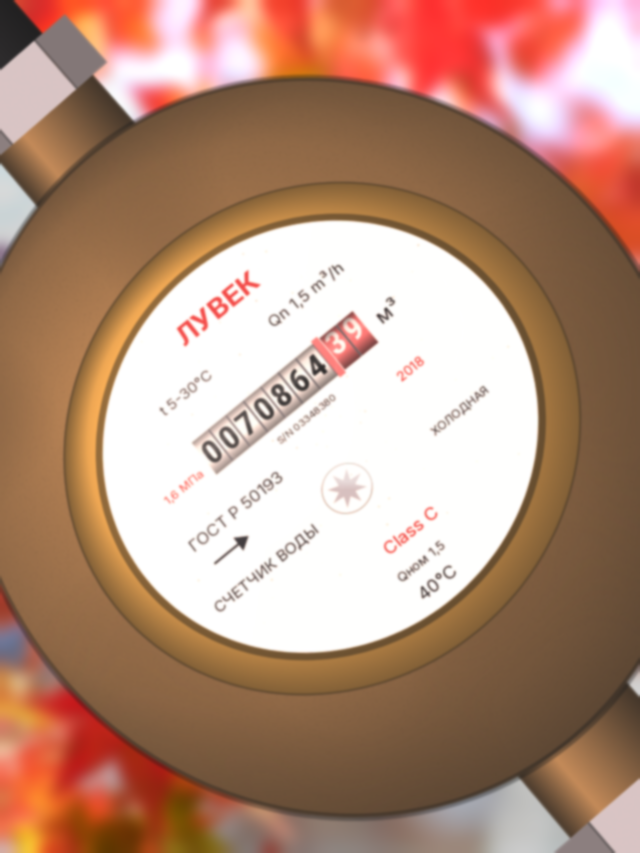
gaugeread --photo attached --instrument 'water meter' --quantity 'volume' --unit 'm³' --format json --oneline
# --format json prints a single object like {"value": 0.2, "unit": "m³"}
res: {"value": 70864.39, "unit": "m³"}
